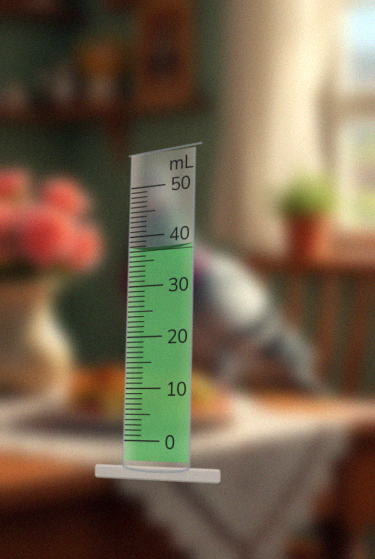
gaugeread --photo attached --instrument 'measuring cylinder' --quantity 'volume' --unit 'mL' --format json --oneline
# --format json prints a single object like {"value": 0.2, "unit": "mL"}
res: {"value": 37, "unit": "mL"}
